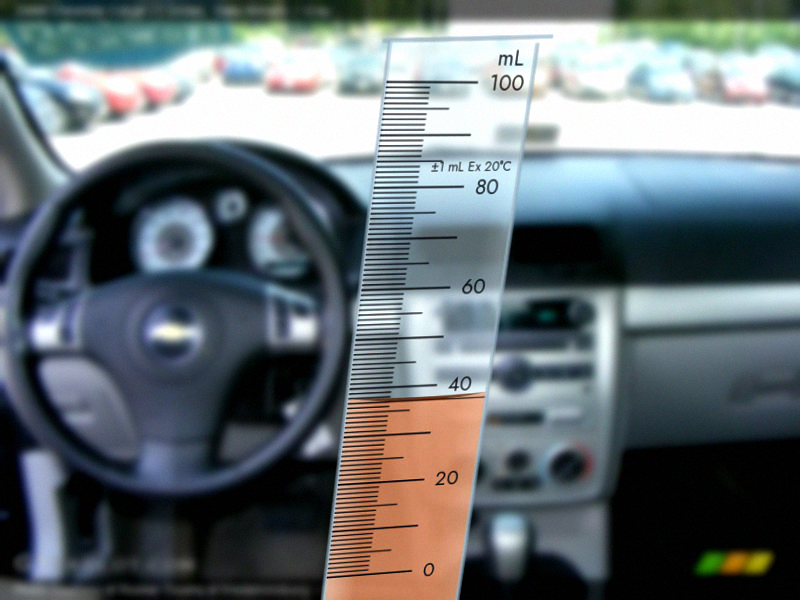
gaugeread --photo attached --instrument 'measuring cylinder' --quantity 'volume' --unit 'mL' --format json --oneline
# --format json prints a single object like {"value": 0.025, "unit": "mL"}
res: {"value": 37, "unit": "mL"}
